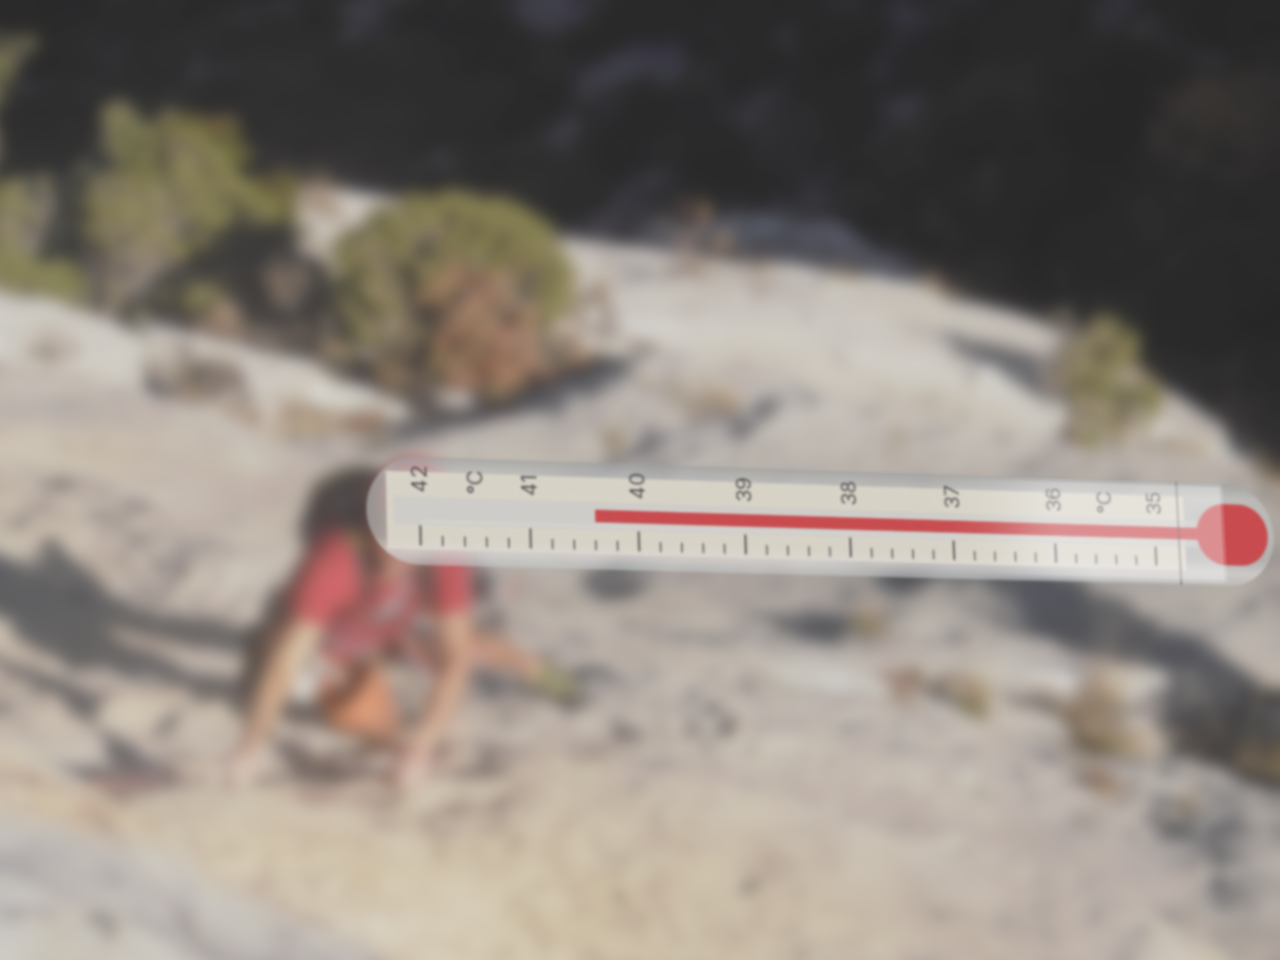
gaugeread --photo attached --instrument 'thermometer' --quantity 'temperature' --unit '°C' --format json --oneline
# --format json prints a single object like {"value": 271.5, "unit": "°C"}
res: {"value": 40.4, "unit": "°C"}
